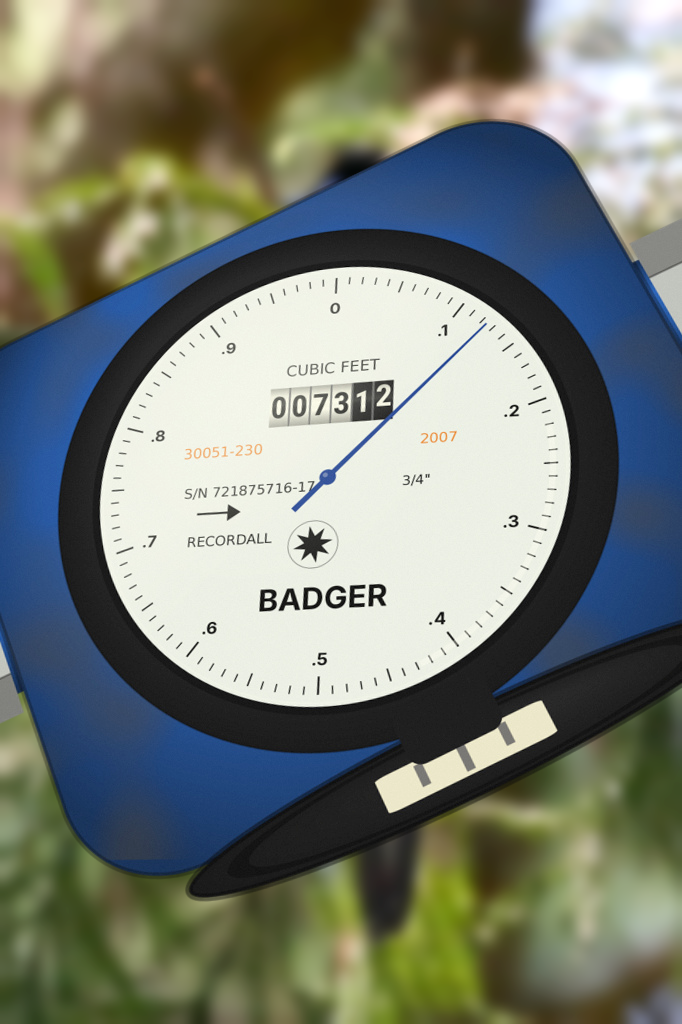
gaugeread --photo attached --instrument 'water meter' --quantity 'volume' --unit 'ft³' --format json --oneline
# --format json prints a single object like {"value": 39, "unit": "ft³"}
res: {"value": 7312.12, "unit": "ft³"}
